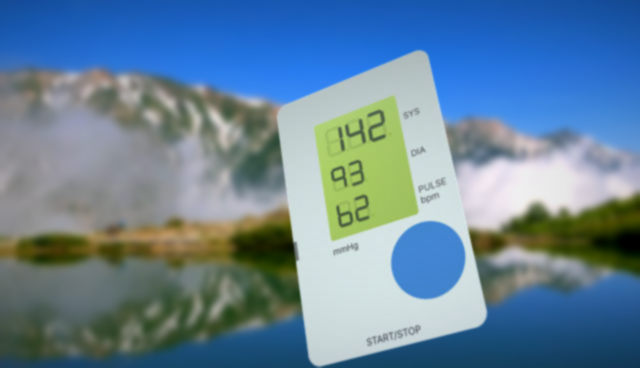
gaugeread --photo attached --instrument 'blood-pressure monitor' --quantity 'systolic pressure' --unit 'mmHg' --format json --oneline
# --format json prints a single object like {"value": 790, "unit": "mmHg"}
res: {"value": 142, "unit": "mmHg"}
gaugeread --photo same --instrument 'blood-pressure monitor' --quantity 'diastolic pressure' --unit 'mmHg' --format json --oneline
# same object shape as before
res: {"value": 93, "unit": "mmHg"}
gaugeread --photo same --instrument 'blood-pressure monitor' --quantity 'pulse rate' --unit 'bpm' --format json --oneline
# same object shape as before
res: {"value": 62, "unit": "bpm"}
